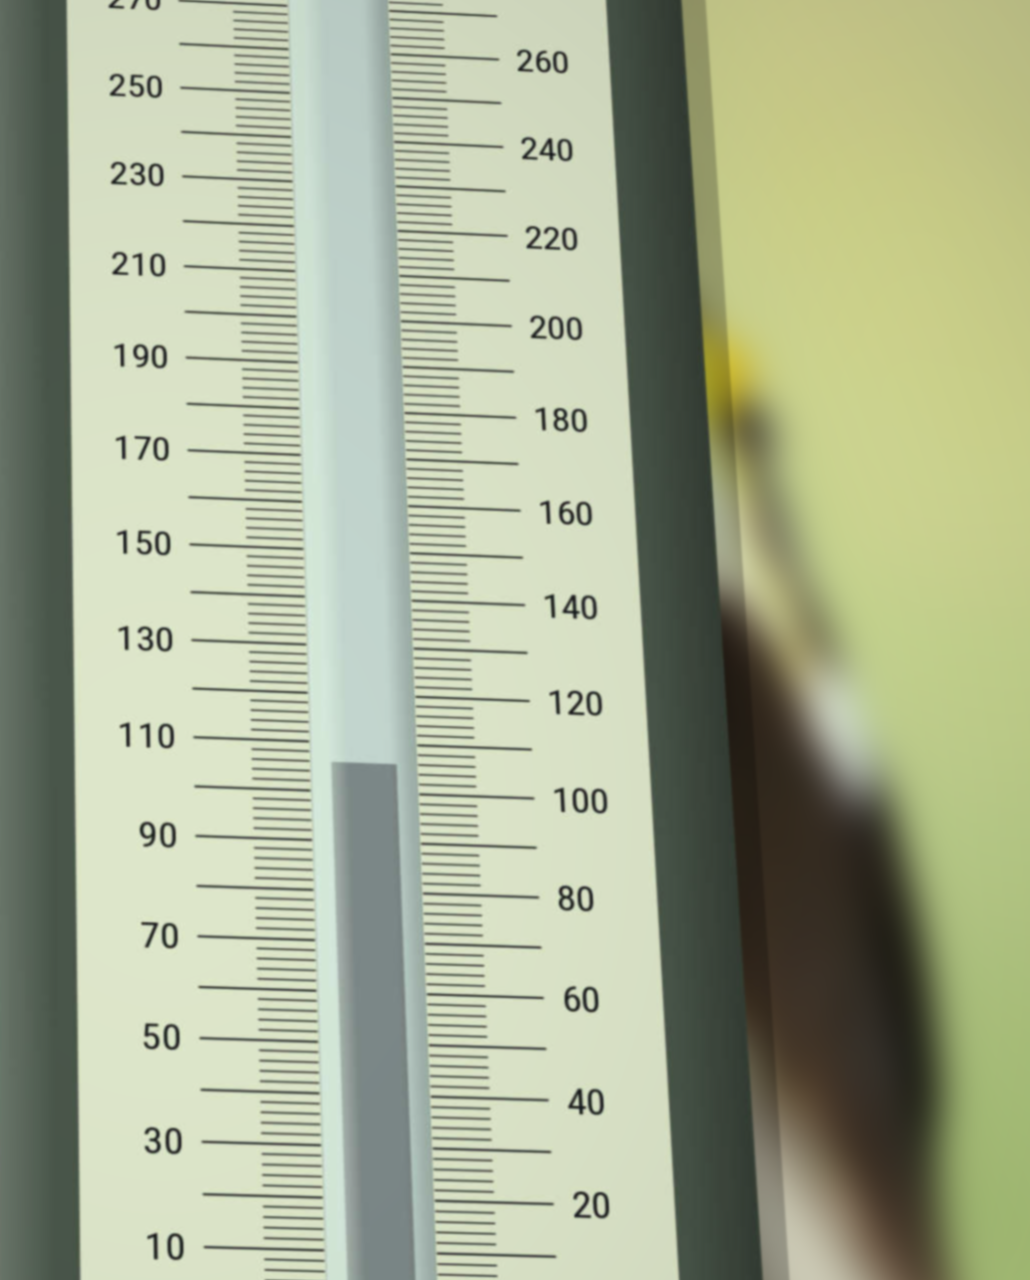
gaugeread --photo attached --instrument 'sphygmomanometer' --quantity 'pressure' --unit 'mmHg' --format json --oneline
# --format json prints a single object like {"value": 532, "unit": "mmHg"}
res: {"value": 106, "unit": "mmHg"}
